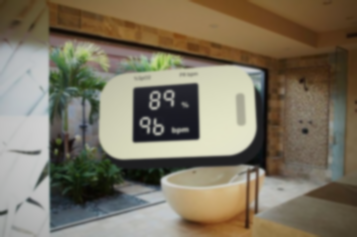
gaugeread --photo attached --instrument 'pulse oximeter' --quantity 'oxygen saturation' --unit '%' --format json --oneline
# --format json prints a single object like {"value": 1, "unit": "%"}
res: {"value": 89, "unit": "%"}
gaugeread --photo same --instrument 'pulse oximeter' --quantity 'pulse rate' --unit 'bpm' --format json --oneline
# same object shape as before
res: {"value": 96, "unit": "bpm"}
